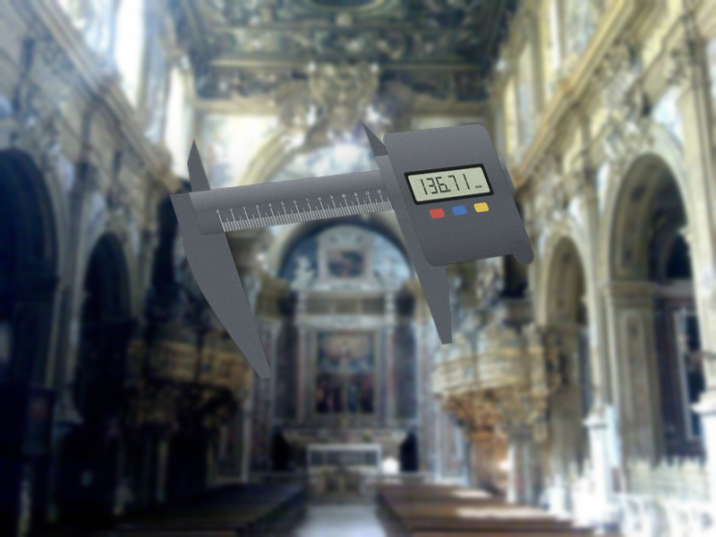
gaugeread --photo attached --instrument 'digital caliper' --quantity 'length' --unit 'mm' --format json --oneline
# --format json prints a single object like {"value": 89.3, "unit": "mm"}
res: {"value": 136.71, "unit": "mm"}
